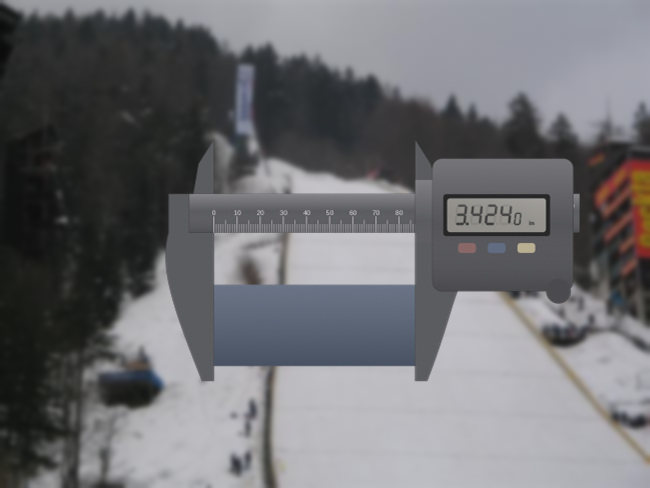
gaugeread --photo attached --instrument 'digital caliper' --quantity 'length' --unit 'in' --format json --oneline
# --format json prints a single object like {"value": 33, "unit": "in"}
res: {"value": 3.4240, "unit": "in"}
